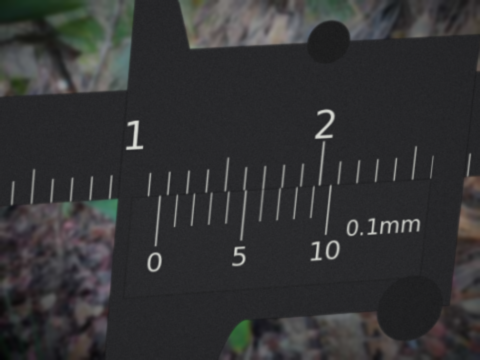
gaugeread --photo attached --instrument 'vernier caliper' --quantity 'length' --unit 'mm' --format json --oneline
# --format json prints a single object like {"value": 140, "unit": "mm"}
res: {"value": 11.6, "unit": "mm"}
